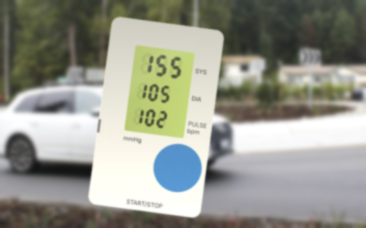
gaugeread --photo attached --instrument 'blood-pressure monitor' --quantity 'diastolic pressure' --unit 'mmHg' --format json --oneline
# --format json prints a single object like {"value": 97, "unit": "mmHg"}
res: {"value": 105, "unit": "mmHg"}
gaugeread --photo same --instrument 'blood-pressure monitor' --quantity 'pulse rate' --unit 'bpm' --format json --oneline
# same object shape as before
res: {"value": 102, "unit": "bpm"}
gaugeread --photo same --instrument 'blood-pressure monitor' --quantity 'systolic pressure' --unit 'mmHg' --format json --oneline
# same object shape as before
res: {"value": 155, "unit": "mmHg"}
